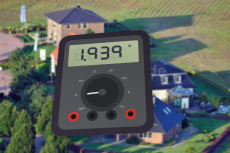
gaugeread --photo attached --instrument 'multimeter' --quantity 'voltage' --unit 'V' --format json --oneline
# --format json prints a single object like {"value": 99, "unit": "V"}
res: {"value": 1.939, "unit": "V"}
